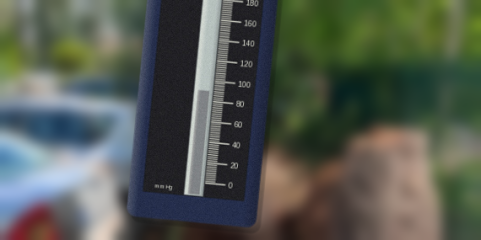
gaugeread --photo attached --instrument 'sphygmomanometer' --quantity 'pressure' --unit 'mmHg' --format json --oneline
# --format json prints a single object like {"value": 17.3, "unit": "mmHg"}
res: {"value": 90, "unit": "mmHg"}
